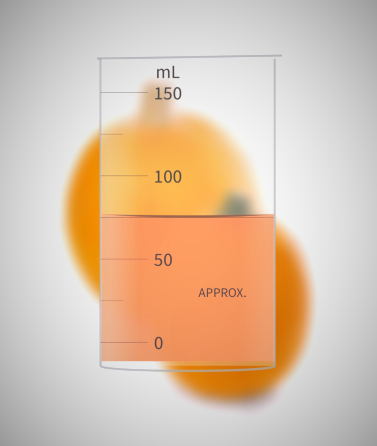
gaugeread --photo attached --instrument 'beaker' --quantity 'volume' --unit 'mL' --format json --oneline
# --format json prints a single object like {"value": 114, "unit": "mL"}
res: {"value": 75, "unit": "mL"}
